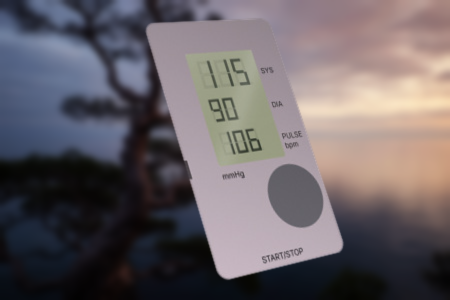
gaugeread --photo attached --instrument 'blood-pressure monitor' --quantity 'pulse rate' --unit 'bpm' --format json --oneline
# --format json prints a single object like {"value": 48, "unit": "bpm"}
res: {"value": 106, "unit": "bpm"}
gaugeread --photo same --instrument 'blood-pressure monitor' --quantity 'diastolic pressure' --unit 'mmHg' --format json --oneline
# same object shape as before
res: {"value": 90, "unit": "mmHg"}
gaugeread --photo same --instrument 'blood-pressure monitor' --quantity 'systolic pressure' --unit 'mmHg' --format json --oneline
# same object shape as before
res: {"value": 115, "unit": "mmHg"}
